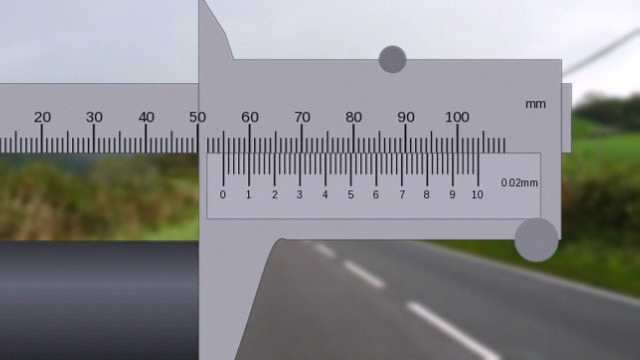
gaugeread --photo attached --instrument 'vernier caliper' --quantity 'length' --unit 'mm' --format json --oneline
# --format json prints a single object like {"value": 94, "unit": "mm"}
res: {"value": 55.0, "unit": "mm"}
